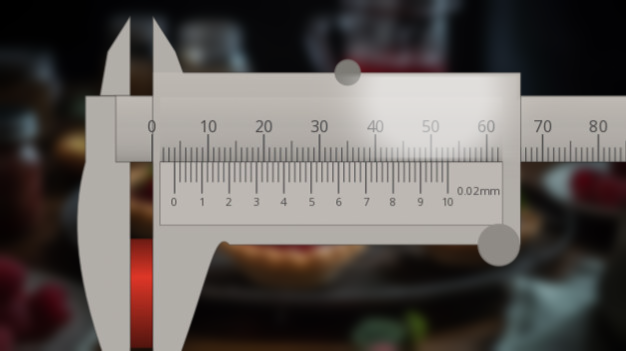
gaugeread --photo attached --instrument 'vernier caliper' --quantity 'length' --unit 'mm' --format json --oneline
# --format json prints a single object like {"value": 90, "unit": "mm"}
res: {"value": 4.0, "unit": "mm"}
